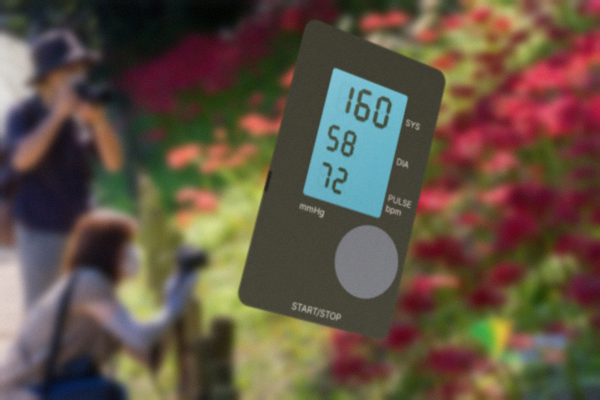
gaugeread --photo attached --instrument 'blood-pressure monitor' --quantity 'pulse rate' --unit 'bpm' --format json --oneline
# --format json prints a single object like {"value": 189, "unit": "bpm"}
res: {"value": 72, "unit": "bpm"}
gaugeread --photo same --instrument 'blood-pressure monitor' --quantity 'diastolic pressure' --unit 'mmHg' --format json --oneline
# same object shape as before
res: {"value": 58, "unit": "mmHg"}
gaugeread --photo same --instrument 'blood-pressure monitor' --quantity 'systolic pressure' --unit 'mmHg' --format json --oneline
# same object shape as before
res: {"value": 160, "unit": "mmHg"}
